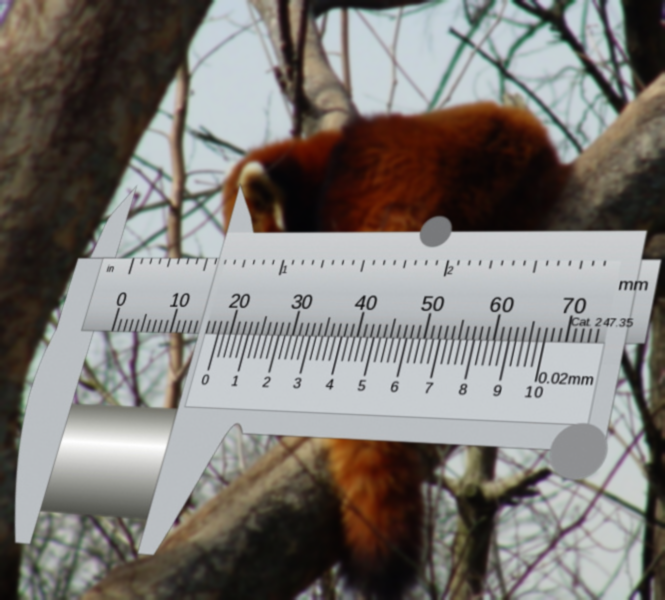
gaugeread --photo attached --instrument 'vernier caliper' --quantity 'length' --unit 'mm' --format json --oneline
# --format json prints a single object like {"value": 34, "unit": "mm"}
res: {"value": 18.0, "unit": "mm"}
